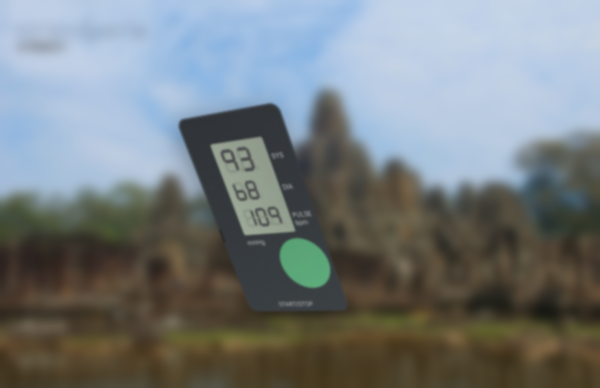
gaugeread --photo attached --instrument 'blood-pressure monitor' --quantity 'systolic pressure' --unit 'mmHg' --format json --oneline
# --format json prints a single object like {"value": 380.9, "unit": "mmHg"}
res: {"value": 93, "unit": "mmHg"}
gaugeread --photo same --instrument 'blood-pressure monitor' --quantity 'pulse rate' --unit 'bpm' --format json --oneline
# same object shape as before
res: {"value": 109, "unit": "bpm"}
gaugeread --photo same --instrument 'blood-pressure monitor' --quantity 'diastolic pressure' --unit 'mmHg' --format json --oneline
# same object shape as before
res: {"value": 68, "unit": "mmHg"}
